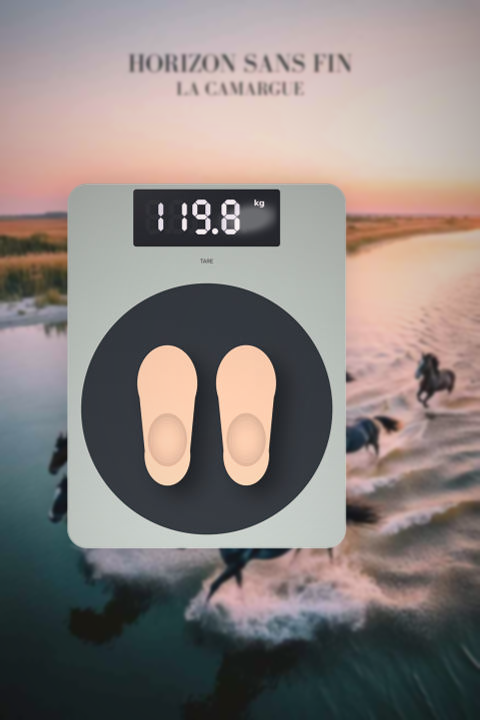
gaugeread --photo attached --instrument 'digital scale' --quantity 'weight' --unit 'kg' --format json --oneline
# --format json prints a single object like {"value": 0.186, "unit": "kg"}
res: {"value": 119.8, "unit": "kg"}
